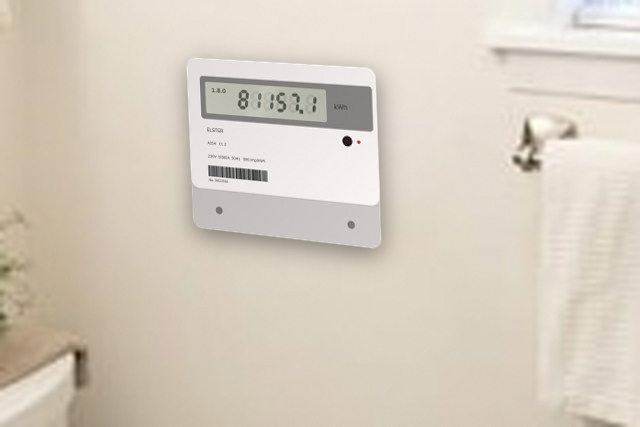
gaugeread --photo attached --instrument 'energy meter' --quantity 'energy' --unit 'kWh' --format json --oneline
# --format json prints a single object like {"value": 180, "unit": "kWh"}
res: {"value": 81157.1, "unit": "kWh"}
